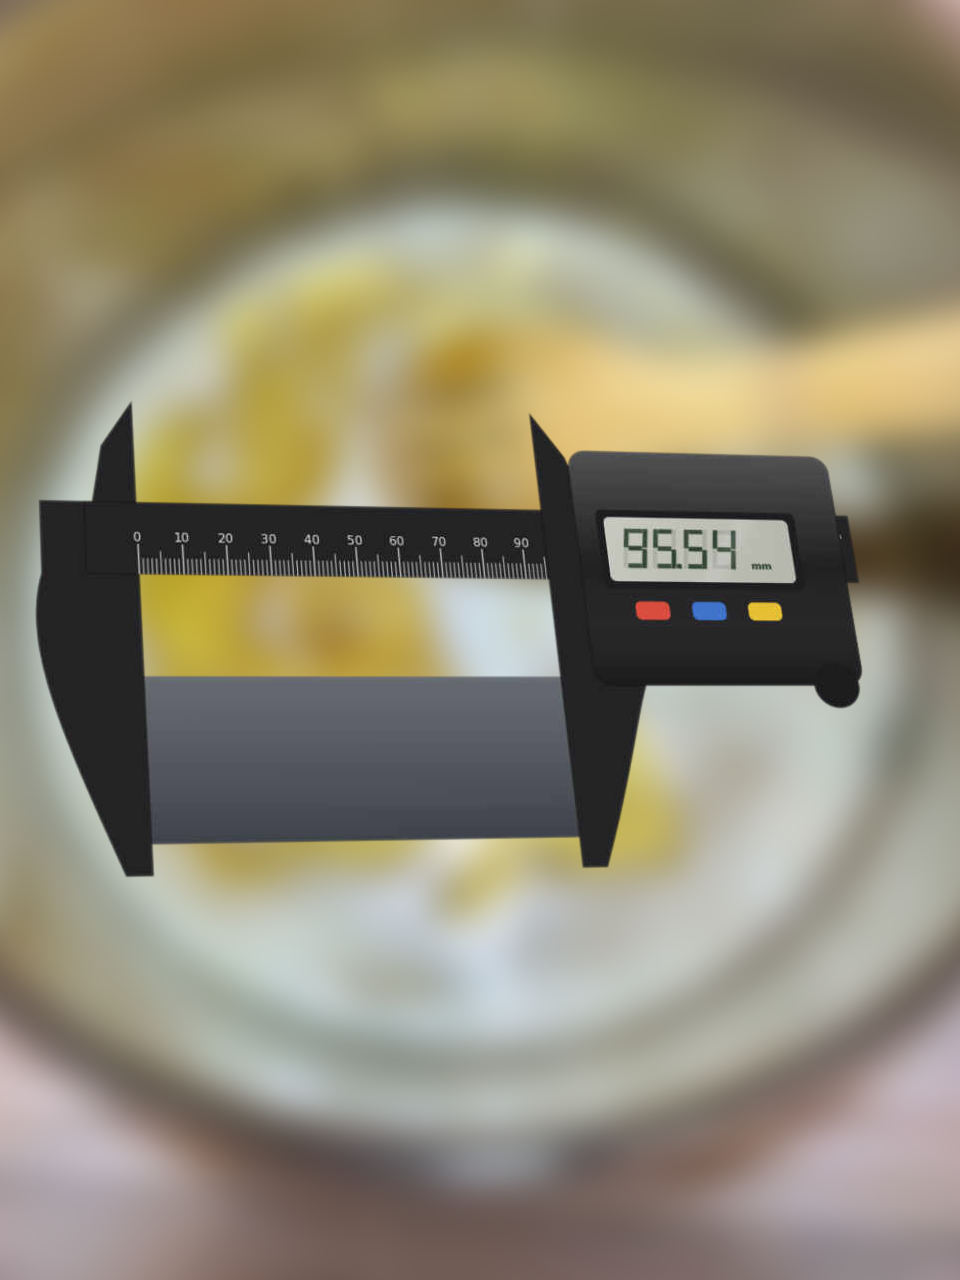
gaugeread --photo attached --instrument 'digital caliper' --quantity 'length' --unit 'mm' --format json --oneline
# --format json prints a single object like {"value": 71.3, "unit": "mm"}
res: {"value": 95.54, "unit": "mm"}
